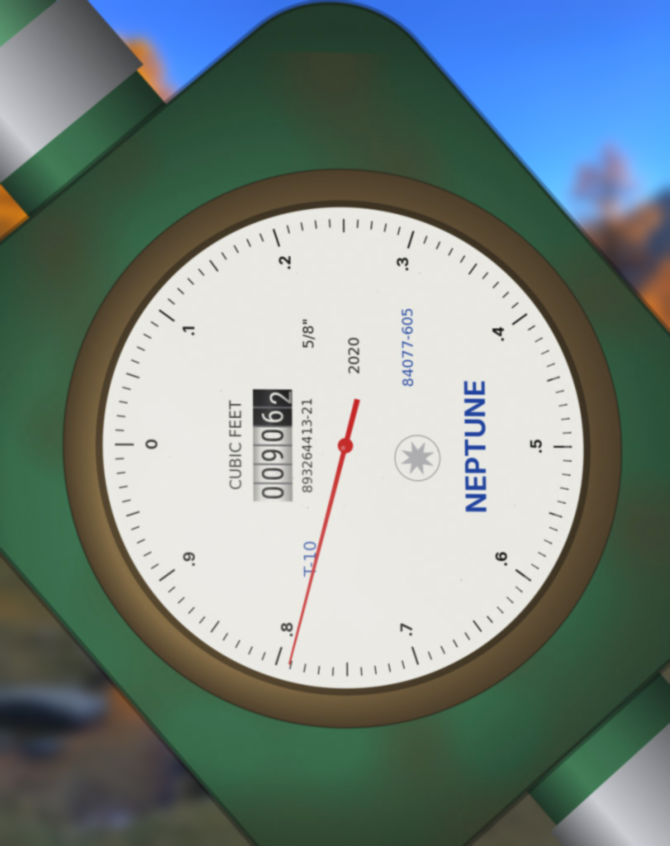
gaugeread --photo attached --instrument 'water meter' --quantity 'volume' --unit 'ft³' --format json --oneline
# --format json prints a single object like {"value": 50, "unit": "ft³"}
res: {"value": 9061.79, "unit": "ft³"}
